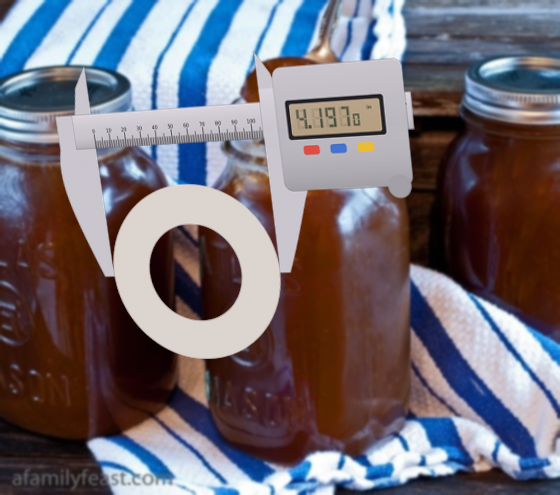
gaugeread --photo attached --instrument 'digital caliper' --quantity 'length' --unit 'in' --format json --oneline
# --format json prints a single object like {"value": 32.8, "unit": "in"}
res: {"value": 4.1970, "unit": "in"}
